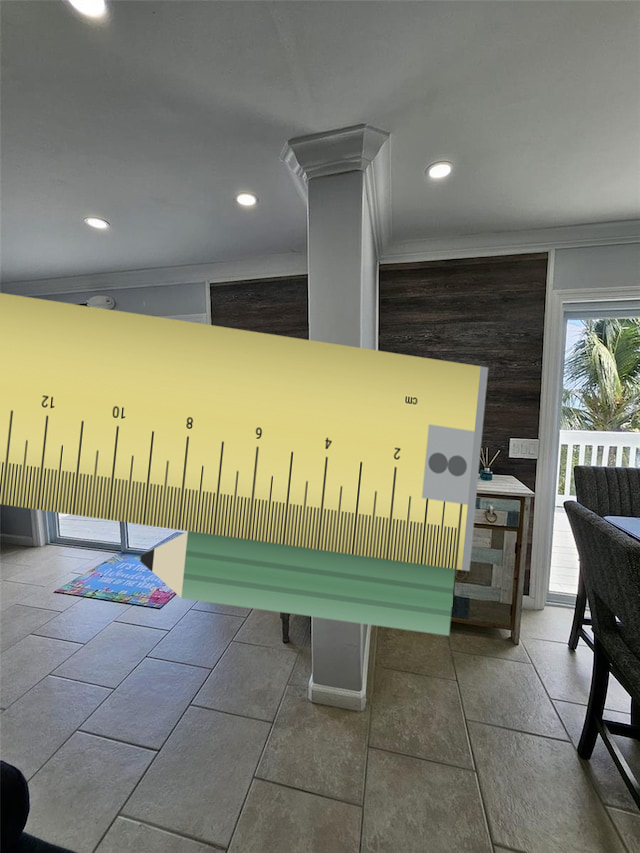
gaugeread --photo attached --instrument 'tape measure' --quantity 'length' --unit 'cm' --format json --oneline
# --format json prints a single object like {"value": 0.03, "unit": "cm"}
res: {"value": 9, "unit": "cm"}
